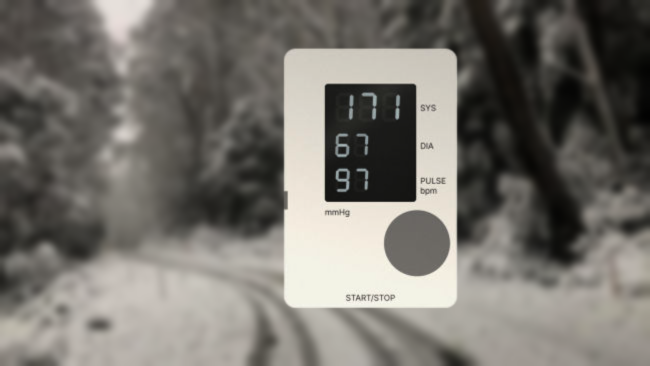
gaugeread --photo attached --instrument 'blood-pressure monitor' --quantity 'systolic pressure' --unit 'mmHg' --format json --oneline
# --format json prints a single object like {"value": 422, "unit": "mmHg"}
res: {"value": 171, "unit": "mmHg"}
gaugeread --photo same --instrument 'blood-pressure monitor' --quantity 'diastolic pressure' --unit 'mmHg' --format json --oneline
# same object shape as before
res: {"value": 67, "unit": "mmHg"}
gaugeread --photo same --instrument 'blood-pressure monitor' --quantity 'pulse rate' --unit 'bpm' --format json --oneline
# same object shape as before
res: {"value": 97, "unit": "bpm"}
